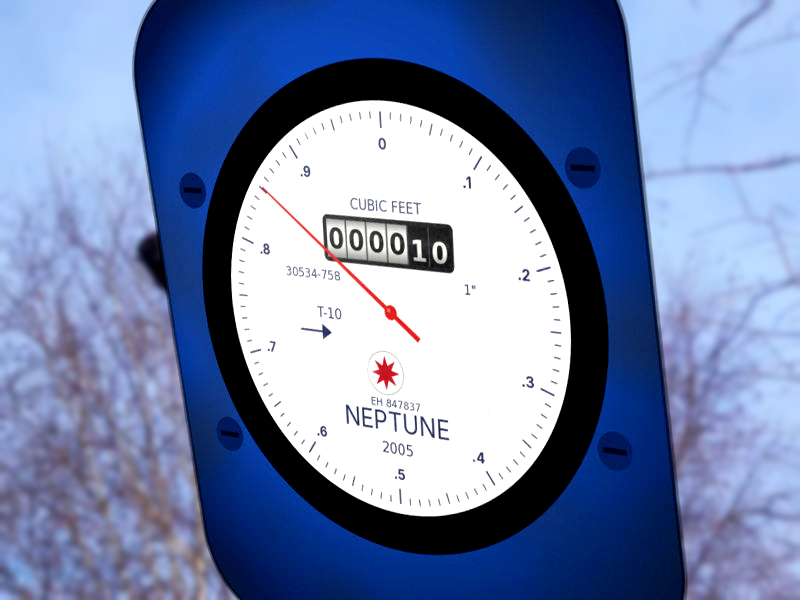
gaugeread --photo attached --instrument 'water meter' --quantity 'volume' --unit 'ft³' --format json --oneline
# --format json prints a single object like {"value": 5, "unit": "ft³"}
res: {"value": 9.85, "unit": "ft³"}
